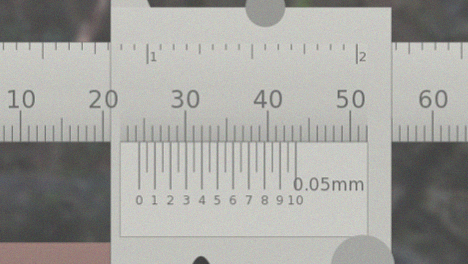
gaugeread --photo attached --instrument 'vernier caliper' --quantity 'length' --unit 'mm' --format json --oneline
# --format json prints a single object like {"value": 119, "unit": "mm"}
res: {"value": 24.4, "unit": "mm"}
